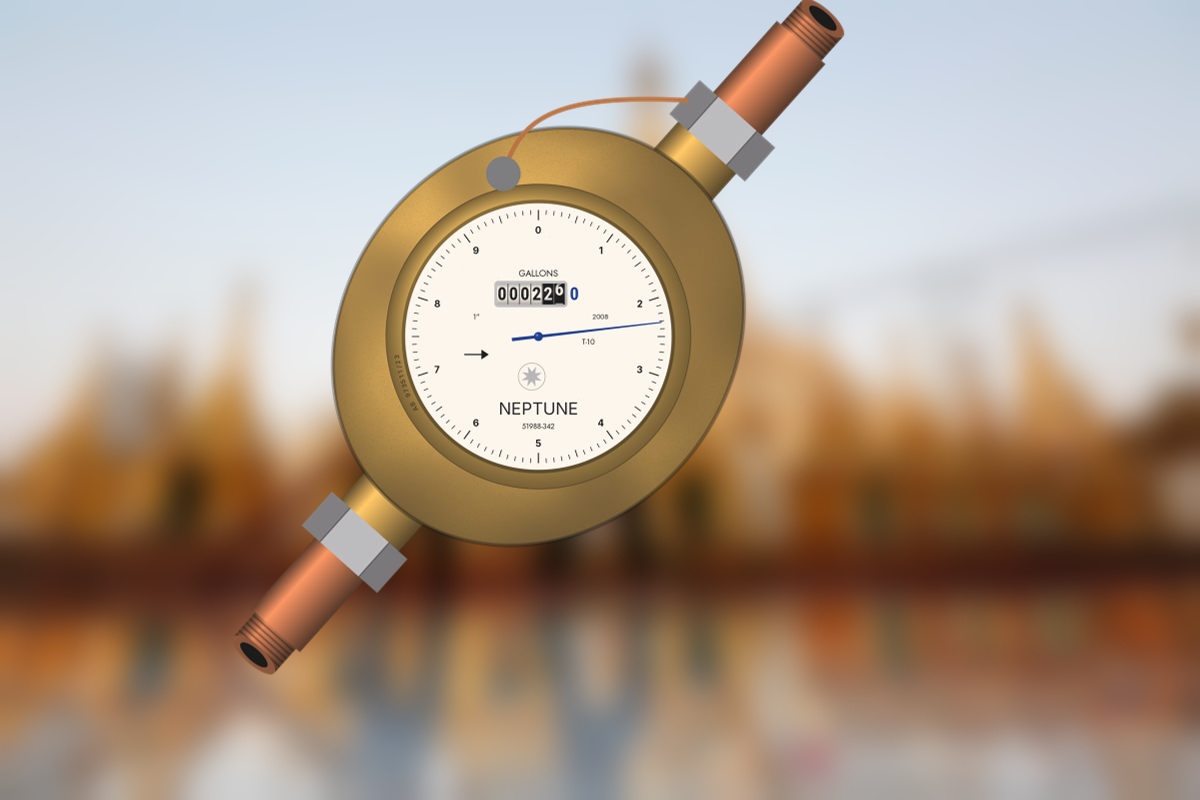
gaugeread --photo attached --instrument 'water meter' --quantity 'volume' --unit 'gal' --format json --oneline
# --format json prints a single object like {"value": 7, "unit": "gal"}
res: {"value": 2262.3, "unit": "gal"}
